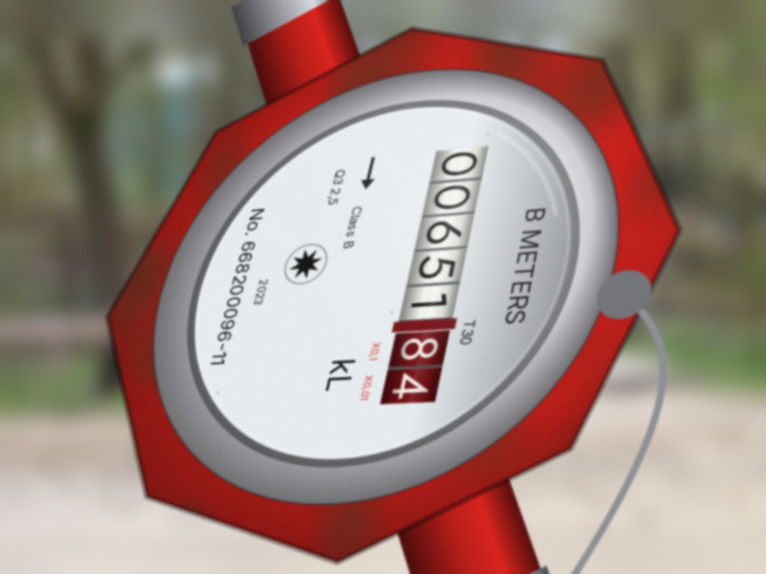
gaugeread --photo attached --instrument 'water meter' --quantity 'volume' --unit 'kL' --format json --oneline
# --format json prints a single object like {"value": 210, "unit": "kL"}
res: {"value": 651.84, "unit": "kL"}
